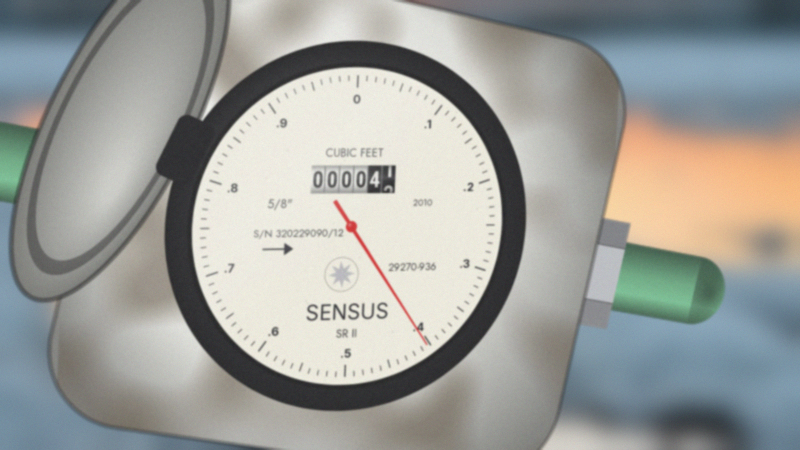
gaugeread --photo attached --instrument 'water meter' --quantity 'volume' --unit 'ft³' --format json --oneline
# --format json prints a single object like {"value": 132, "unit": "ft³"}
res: {"value": 41.40, "unit": "ft³"}
